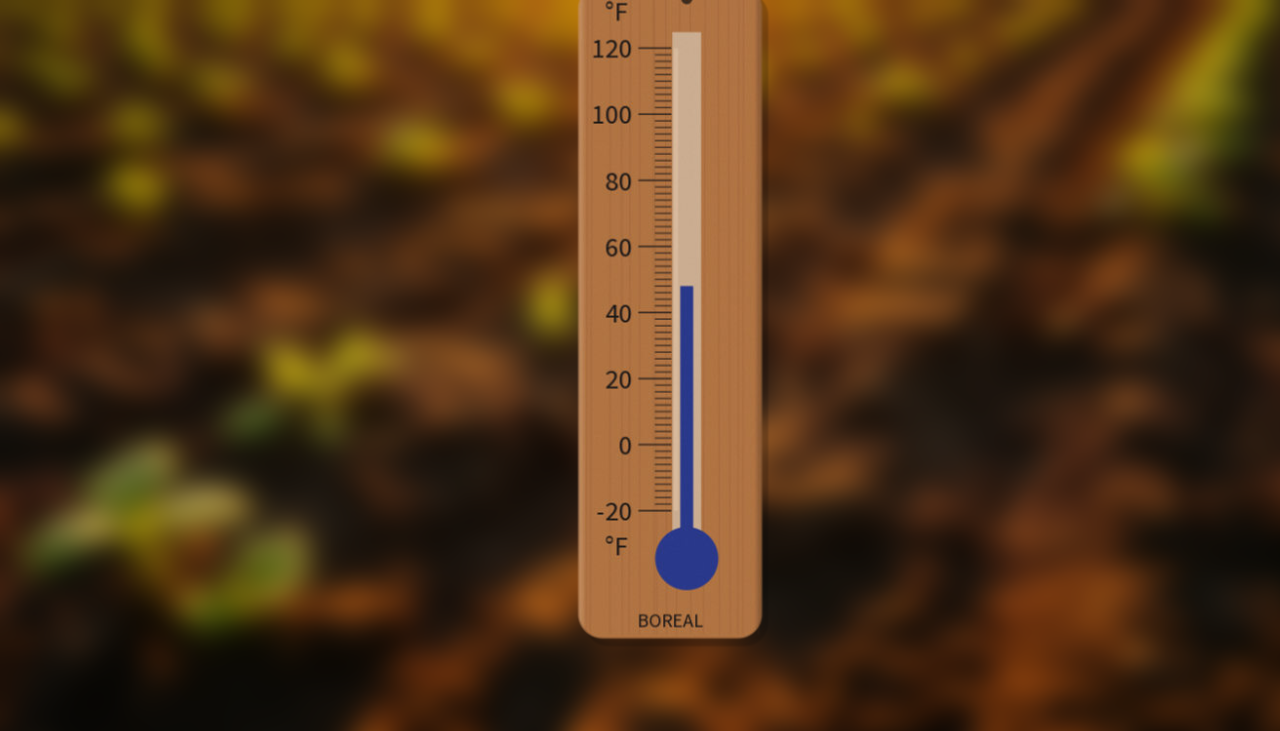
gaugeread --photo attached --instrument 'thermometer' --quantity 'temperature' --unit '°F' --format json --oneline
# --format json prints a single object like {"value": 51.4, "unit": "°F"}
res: {"value": 48, "unit": "°F"}
